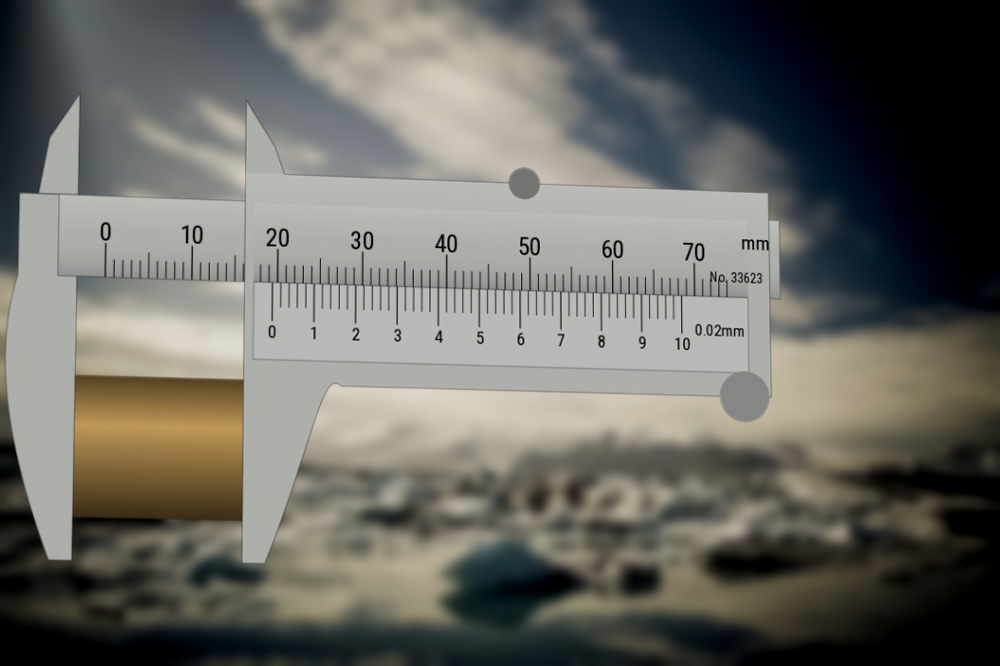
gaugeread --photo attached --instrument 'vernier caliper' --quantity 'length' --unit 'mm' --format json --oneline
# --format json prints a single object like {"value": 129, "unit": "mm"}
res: {"value": 19.4, "unit": "mm"}
